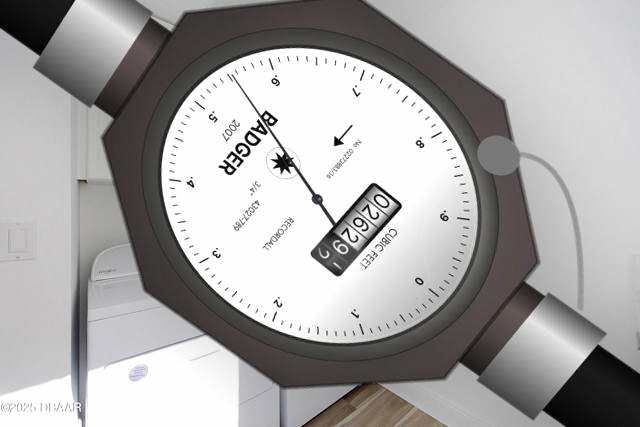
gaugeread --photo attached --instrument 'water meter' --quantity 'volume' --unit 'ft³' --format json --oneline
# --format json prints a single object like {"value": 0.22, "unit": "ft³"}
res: {"value": 26291.55, "unit": "ft³"}
